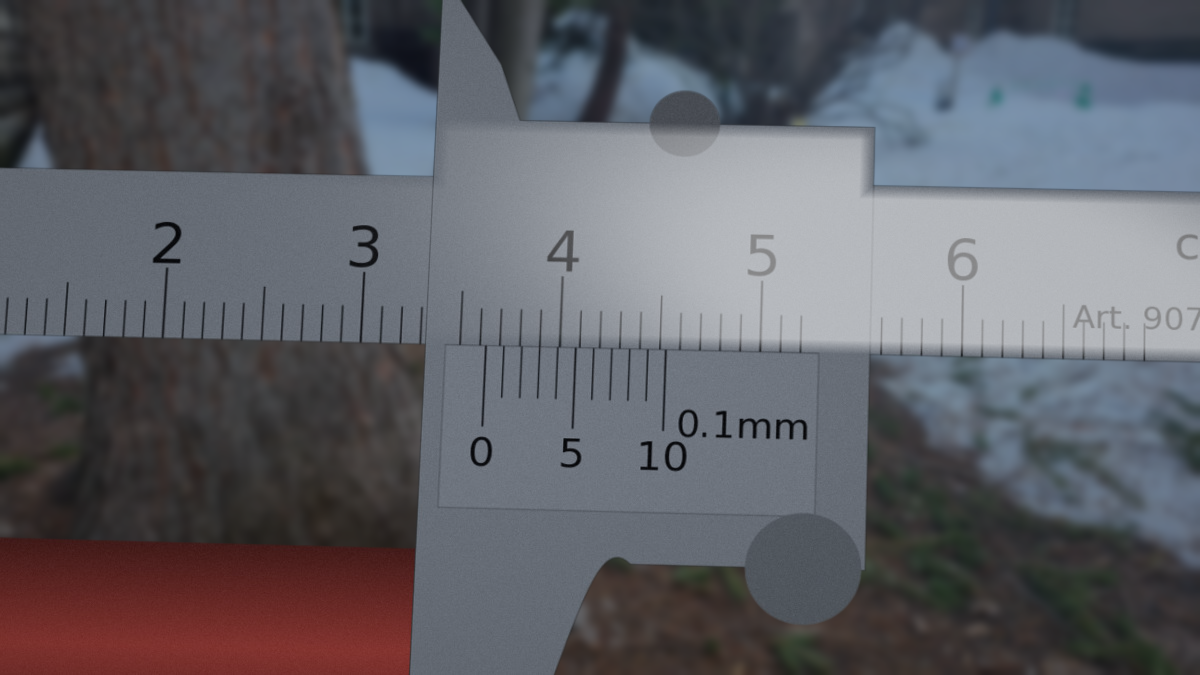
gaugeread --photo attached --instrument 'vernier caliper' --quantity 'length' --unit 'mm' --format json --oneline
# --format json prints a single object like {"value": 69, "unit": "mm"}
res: {"value": 36.3, "unit": "mm"}
